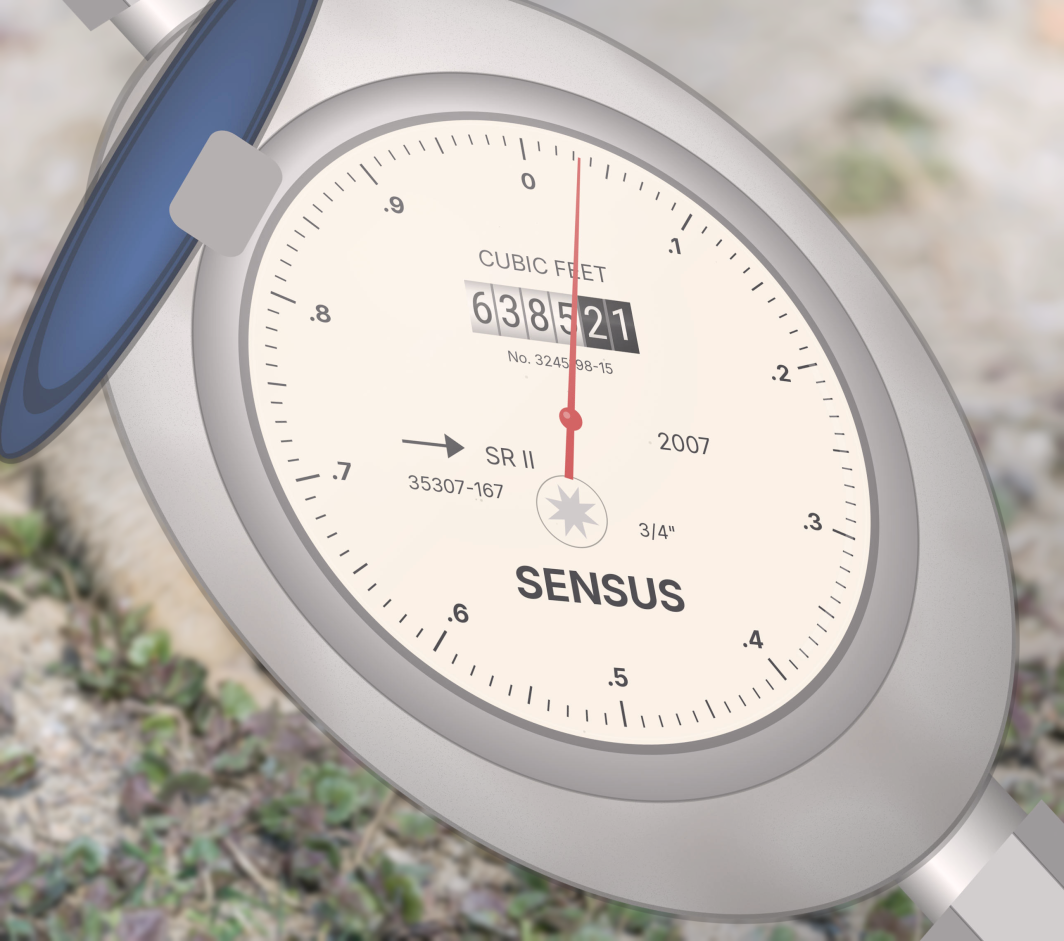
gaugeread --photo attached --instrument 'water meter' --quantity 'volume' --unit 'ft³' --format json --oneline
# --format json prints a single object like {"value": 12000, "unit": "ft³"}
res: {"value": 638521.03, "unit": "ft³"}
